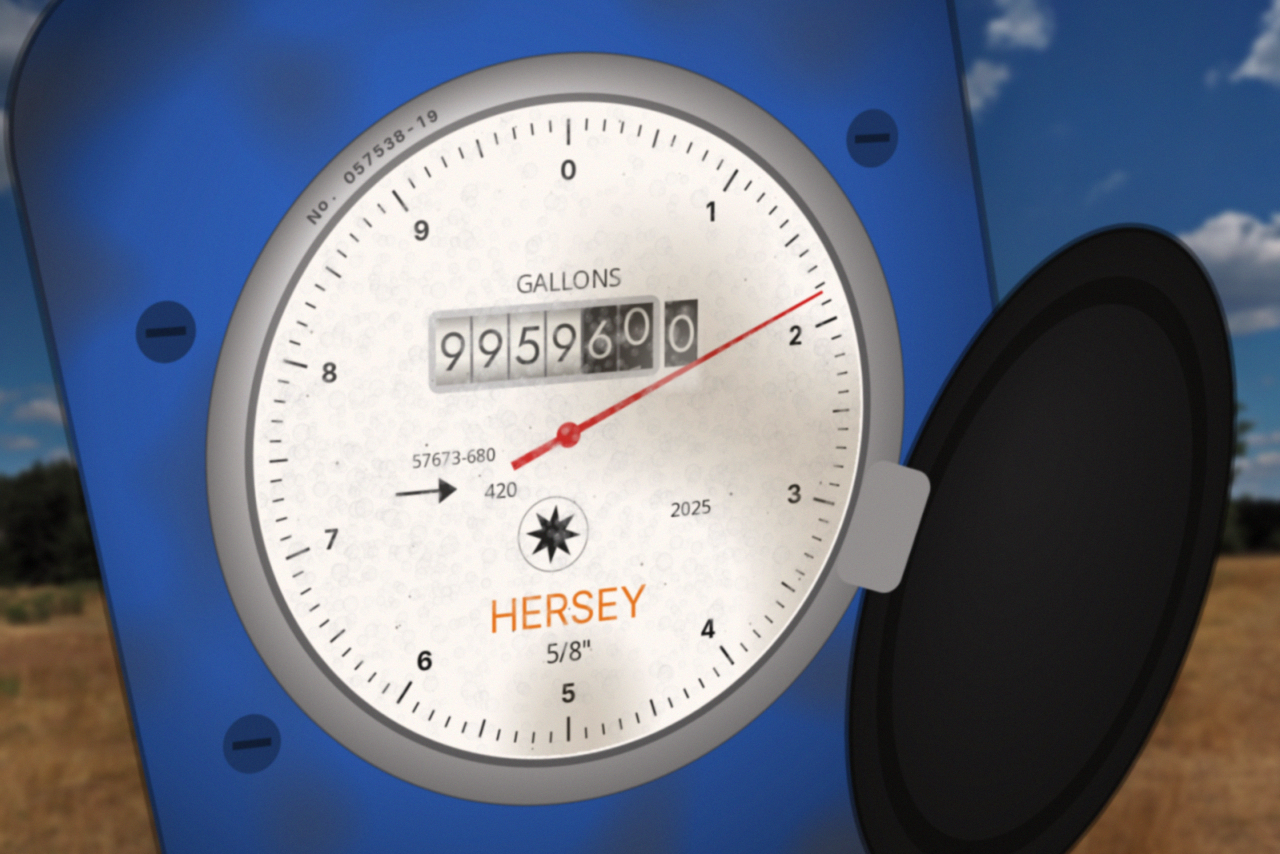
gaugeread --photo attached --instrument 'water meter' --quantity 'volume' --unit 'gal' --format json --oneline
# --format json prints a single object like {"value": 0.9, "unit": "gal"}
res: {"value": 9959601.8, "unit": "gal"}
